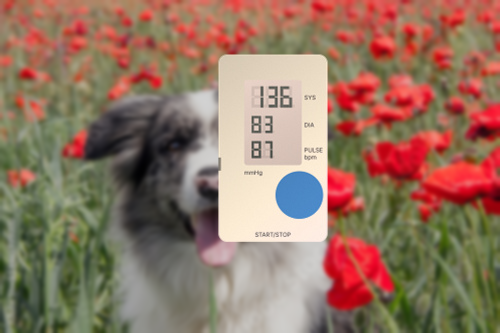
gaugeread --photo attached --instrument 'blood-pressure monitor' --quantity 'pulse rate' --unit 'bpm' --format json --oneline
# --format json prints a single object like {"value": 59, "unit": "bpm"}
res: {"value": 87, "unit": "bpm"}
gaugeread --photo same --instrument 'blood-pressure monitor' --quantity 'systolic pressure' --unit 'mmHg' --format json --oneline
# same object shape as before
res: {"value": 136, "unit": "mmHg"}
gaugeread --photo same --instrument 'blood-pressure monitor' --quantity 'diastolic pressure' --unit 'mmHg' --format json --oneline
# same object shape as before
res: {"value": 83, "unit": "mmHg"}
